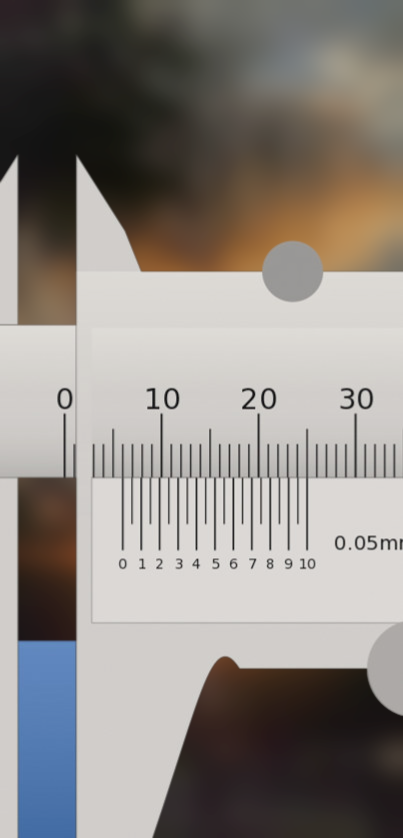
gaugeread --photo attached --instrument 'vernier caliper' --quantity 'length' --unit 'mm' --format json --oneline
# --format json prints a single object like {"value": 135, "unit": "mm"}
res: {"value": 6.0, "unit": "mm"}
